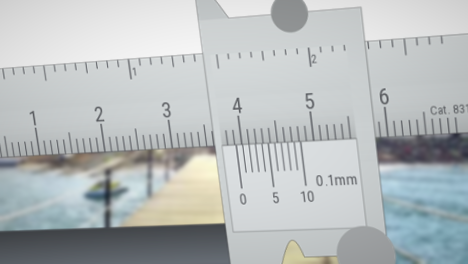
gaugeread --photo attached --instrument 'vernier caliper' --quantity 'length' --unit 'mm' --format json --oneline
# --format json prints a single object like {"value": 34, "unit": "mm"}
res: {"value": 39.2, "unit": "mm"}
